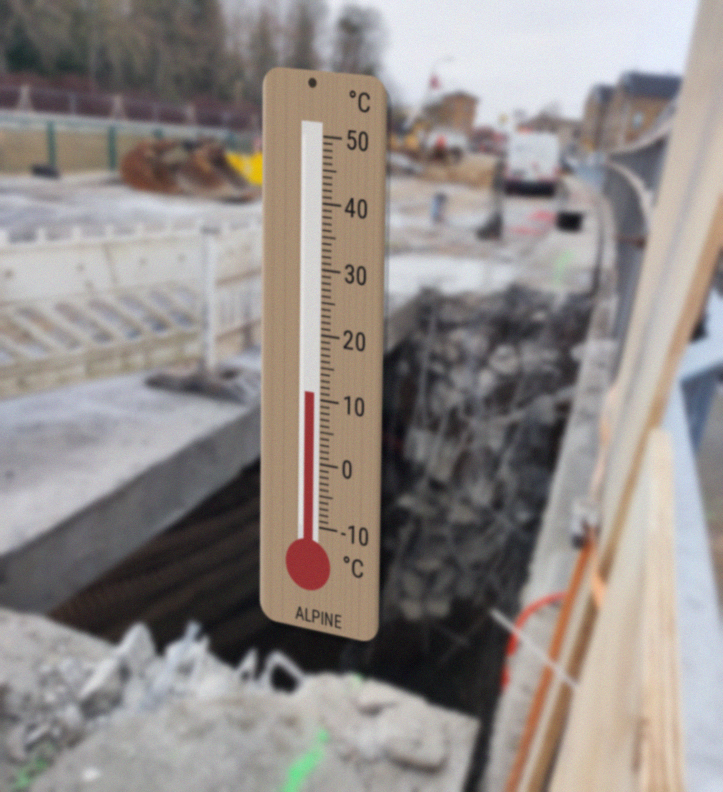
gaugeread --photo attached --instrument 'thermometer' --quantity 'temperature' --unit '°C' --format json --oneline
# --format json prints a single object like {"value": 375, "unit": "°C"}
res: {"value": 11, "unit": "°C"}
